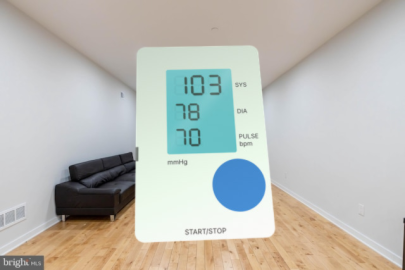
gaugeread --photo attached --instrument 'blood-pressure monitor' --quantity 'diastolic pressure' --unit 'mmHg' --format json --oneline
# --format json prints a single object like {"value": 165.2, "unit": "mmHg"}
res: {"value": 78, "unit": "mmHg"}
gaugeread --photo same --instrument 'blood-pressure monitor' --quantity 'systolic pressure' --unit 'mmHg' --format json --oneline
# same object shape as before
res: {"value": 103, "unit": "mmHg"}
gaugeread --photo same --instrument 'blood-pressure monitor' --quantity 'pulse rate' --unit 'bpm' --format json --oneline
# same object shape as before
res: {"value": 70, "unit": "bpm"}
